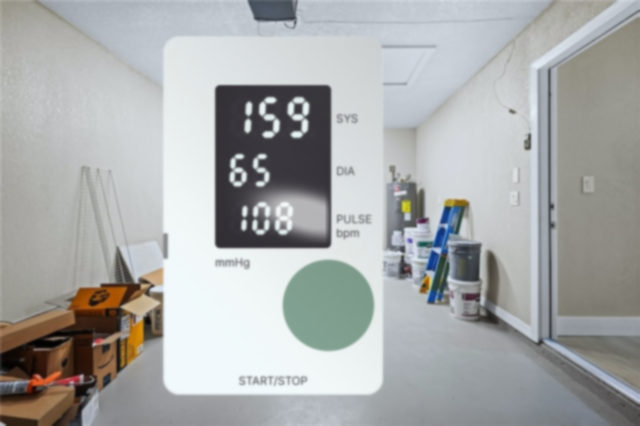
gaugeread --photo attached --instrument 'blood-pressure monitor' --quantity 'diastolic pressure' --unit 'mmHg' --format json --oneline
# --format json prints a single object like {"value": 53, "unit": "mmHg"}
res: {"value": 65, "unit": "mmHg"}
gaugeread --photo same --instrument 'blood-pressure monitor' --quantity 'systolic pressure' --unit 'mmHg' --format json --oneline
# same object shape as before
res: {"value": 159, "unit": "mmHg"}
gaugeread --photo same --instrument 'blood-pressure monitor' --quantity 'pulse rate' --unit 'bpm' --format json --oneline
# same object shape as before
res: {"value": 108, "unit": "bpm"}
